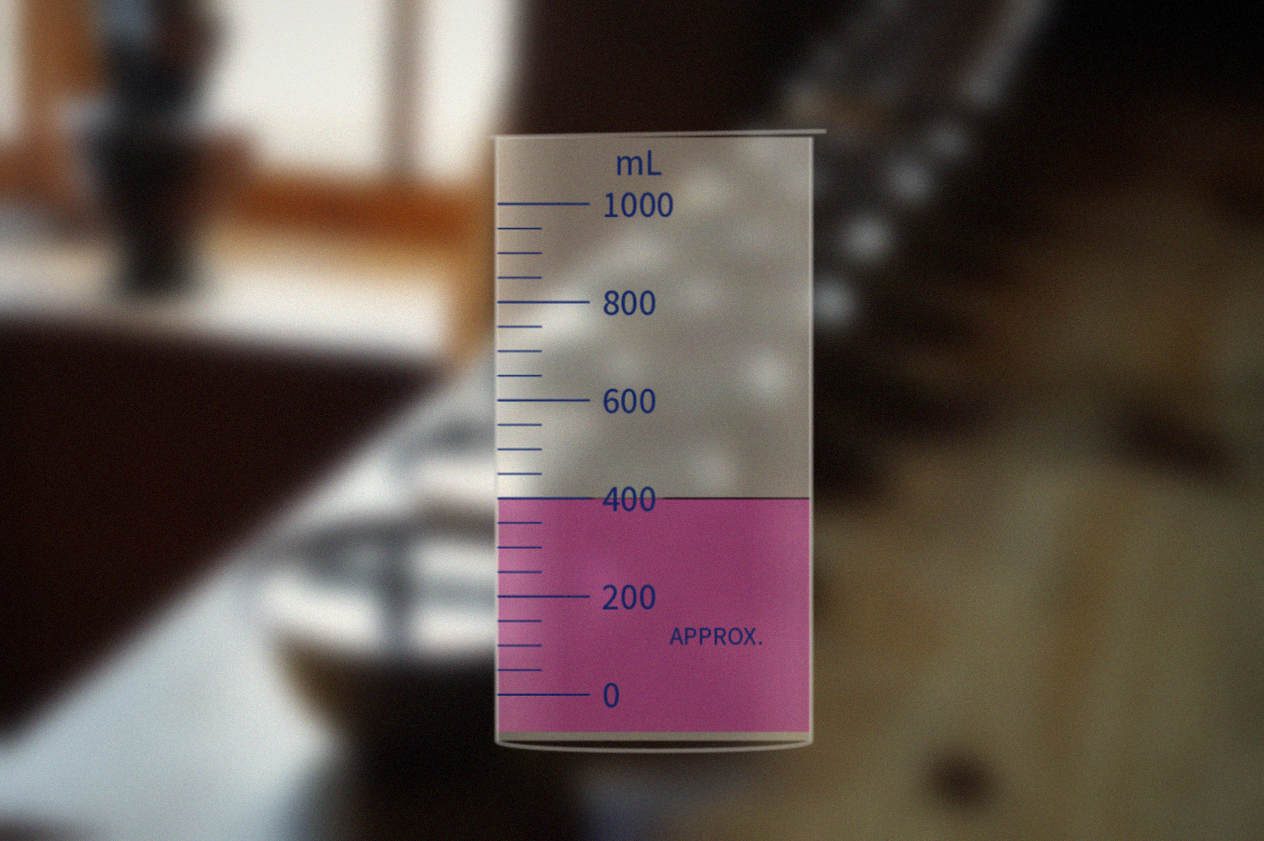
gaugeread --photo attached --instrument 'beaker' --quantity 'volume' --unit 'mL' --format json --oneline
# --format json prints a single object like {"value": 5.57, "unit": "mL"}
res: {"value": 400, "unit": "mL"}
